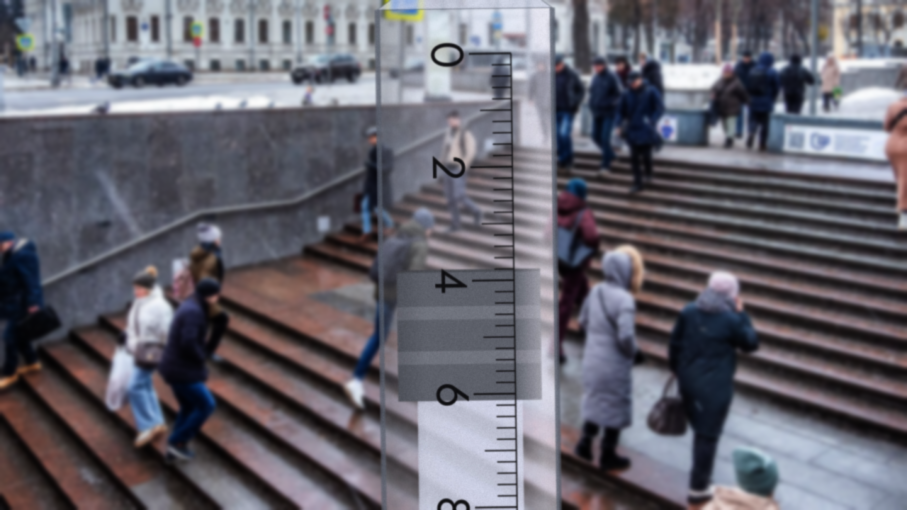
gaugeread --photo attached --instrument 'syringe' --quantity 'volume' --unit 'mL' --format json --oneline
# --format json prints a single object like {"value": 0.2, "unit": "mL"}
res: {"value": 3.8, "unit": "mL"}
